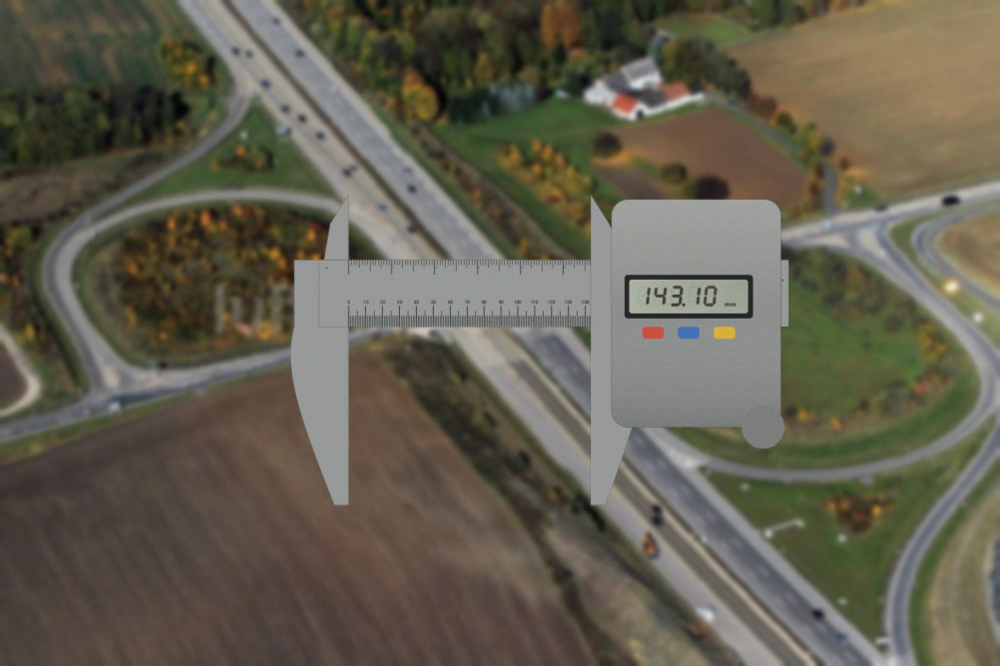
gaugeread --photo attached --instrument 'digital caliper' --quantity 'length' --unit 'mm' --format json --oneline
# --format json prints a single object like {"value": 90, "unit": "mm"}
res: {"value": 143.10, "unit": "mm"}
